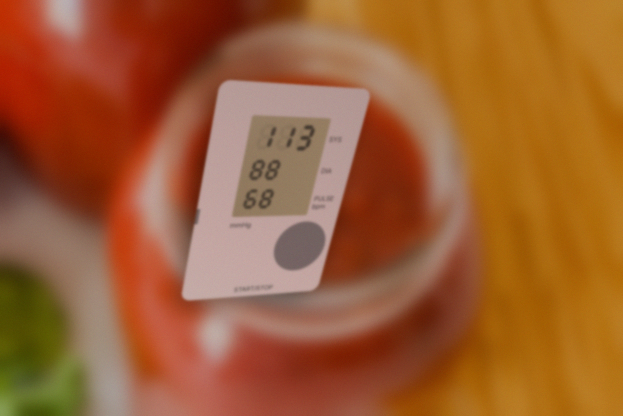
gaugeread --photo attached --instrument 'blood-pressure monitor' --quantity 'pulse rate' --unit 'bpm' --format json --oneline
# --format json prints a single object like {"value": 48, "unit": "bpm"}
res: {"value": 68, "unit": "bpm"}
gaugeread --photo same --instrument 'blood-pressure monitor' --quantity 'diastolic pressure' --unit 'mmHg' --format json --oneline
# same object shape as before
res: {"value": 88, "unit": "mmHg"}
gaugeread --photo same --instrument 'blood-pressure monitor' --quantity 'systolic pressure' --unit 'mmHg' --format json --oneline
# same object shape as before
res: {"value": 113, "unit": "mmHg"}
